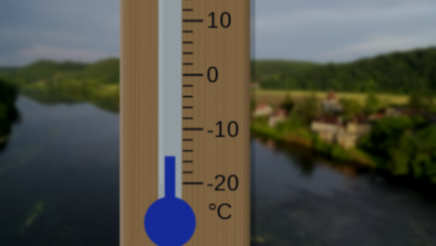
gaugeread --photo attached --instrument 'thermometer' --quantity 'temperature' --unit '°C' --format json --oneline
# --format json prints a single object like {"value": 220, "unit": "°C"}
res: {"value": -15, "unit": "°C"}
